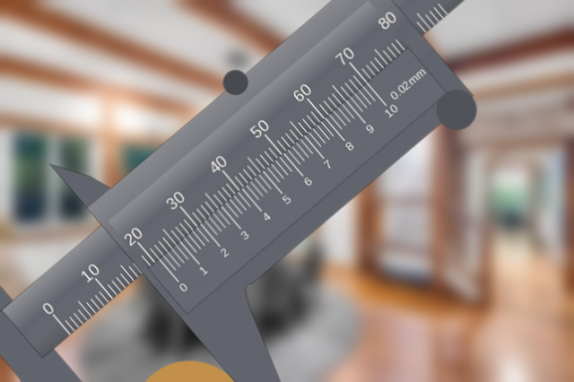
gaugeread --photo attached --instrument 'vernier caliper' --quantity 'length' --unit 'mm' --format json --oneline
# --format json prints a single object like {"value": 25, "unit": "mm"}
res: {"value": 21.0, "unit": "mm"}
